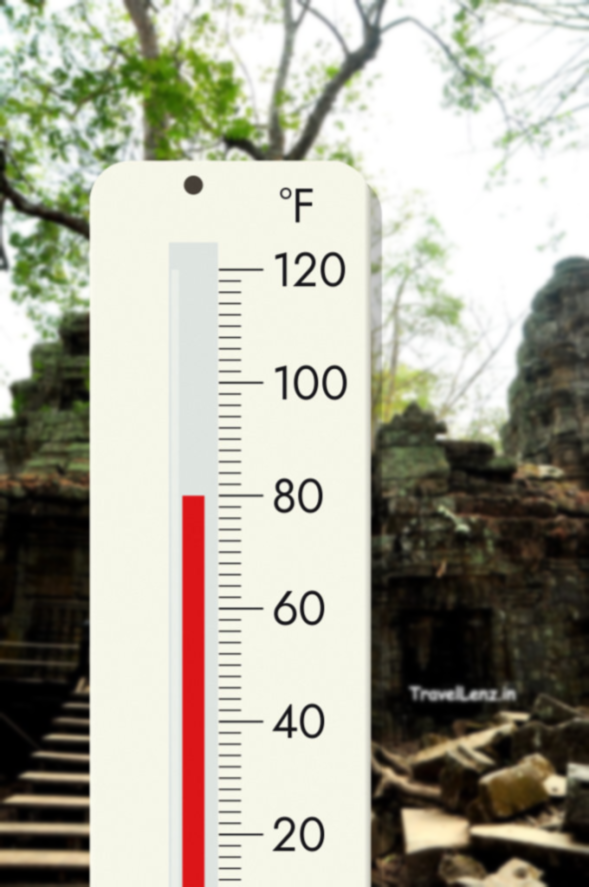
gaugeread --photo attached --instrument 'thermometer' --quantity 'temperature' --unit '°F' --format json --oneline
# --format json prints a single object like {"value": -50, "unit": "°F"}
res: {"value": 80, "unit": "°F"}
